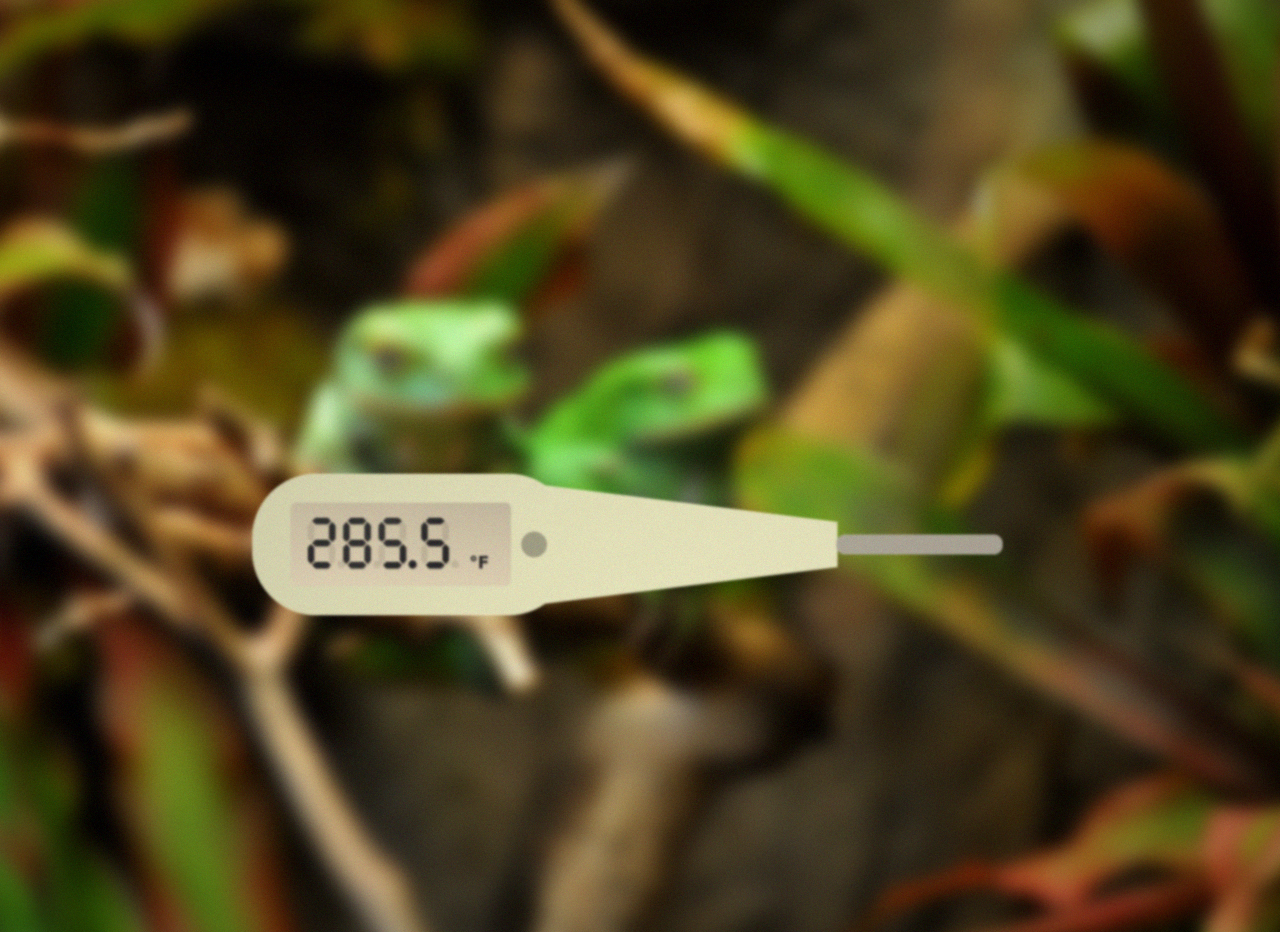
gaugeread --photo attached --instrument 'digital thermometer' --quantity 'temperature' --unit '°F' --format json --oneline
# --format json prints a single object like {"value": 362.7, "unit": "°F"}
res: {"value": 285.5, "unit": "°F"}
